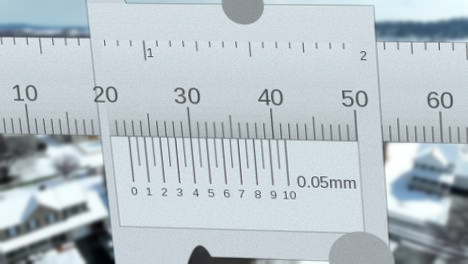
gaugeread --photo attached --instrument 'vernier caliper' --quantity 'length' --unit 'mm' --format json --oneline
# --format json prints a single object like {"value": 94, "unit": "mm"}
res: {"value": 22.4, "unit": "mm"}
